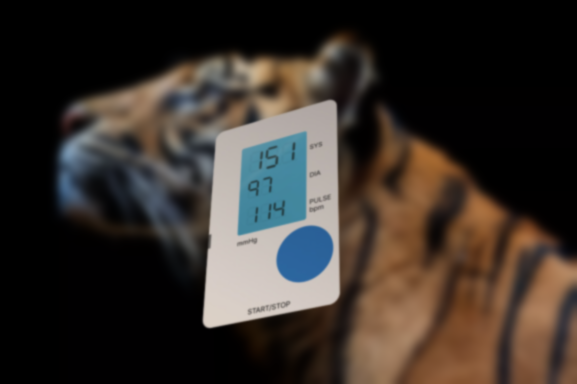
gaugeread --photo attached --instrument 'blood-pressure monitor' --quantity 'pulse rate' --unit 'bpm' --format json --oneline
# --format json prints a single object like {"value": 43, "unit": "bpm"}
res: {"value": 114, "unit": "bpm"}
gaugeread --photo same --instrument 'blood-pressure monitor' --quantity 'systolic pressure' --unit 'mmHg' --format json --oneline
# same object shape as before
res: {"value": 151, "unit": "mmHg"}
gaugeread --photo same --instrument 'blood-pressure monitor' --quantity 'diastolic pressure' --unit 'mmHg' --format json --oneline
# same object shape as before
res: {"value": 97, "unit": "mmHg"}
